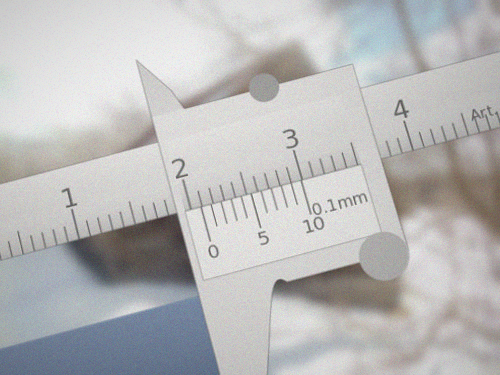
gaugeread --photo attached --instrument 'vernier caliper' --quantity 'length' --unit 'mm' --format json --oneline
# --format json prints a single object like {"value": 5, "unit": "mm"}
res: {"value": 20.9, "unit": "mm"}
